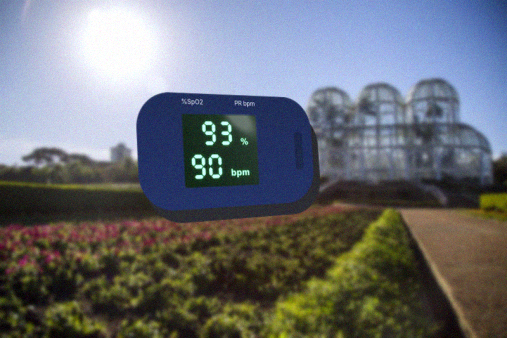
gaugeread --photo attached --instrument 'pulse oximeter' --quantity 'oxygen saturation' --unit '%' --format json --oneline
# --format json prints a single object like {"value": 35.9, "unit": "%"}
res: {"value": 93, "unit": "%"}
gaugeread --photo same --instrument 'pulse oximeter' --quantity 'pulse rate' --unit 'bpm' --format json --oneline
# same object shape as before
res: {"value": 90, "unit": "bpm"}
